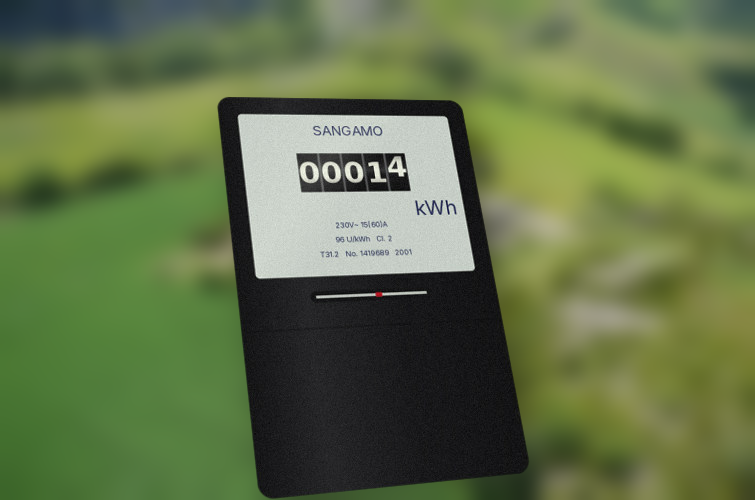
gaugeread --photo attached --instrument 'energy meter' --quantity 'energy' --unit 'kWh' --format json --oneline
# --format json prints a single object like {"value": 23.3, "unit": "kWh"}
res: {"value": 14, "unit": "kWh"}
